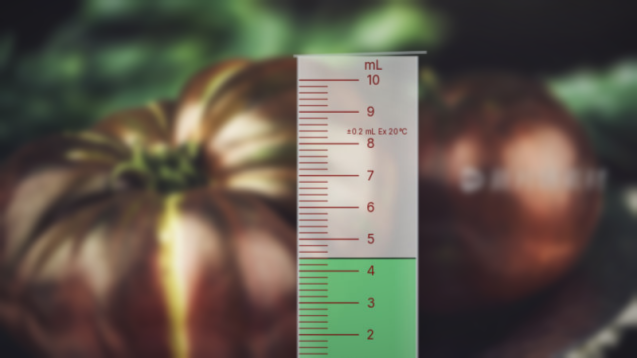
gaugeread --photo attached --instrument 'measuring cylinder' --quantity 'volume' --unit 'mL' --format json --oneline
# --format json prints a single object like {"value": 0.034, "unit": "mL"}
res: {"value": 4.4, "unit": "mL"}
